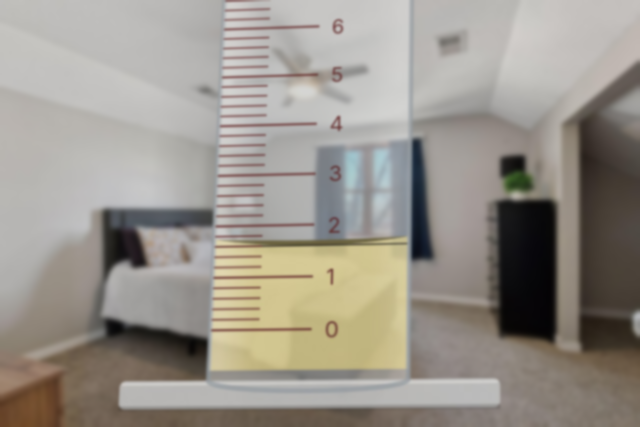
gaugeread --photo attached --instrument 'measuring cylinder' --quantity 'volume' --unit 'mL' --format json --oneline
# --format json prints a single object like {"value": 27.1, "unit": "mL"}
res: {"value": 1.6, "unit": "mL"}
